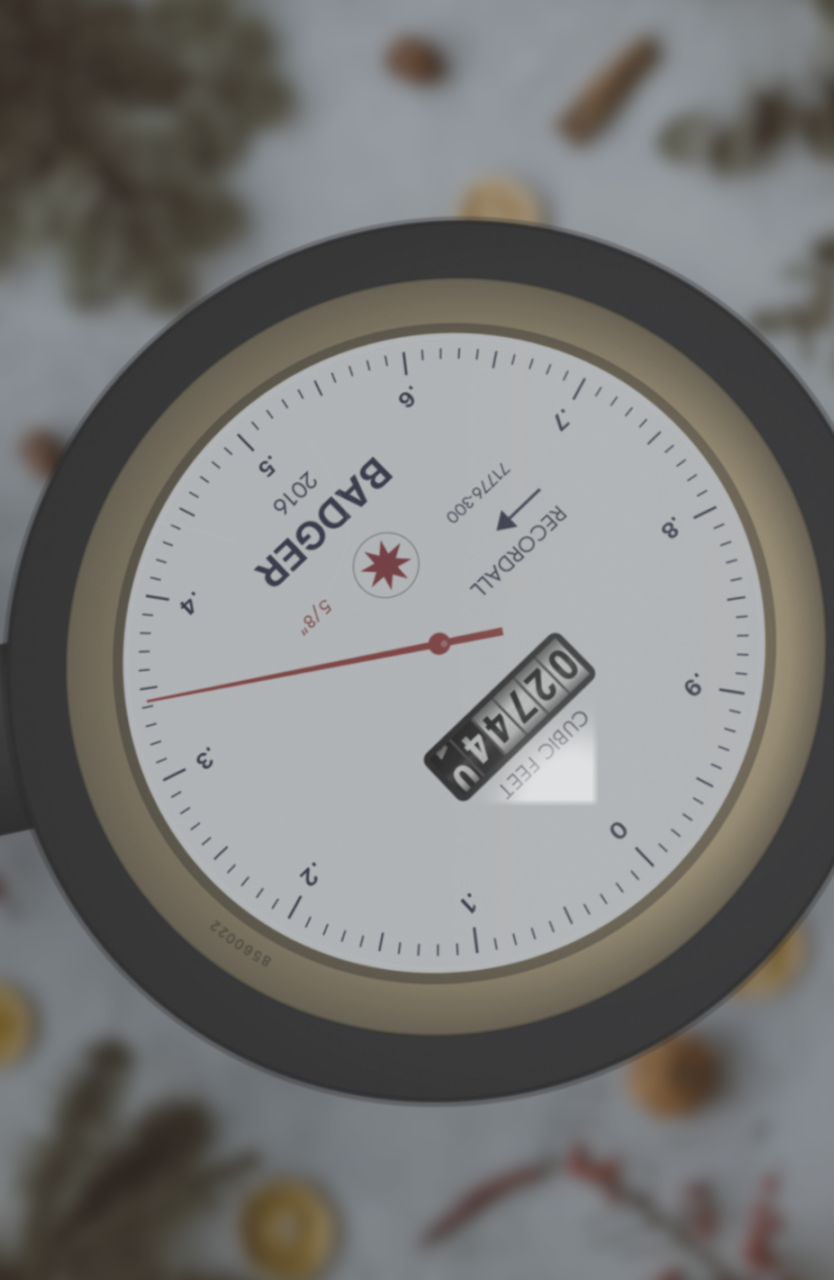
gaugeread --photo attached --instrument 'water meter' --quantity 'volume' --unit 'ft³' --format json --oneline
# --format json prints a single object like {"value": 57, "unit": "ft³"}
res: {"value": 27440.34, "unit": "ft³"}
